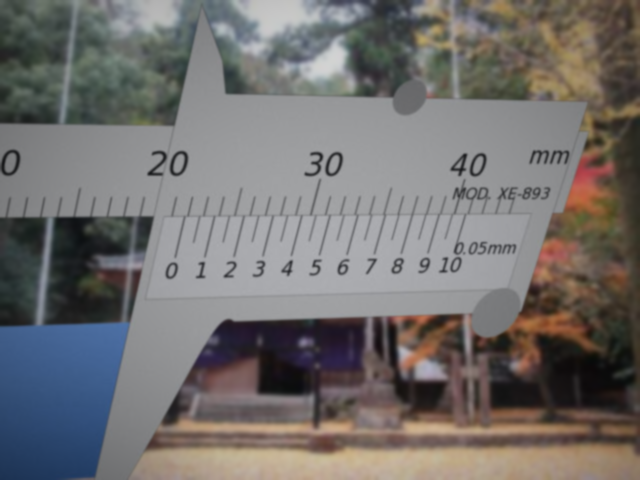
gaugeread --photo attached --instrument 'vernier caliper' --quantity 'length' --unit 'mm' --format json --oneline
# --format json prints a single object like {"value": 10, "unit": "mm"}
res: {"value": 21.8, "unit": "mm"}
